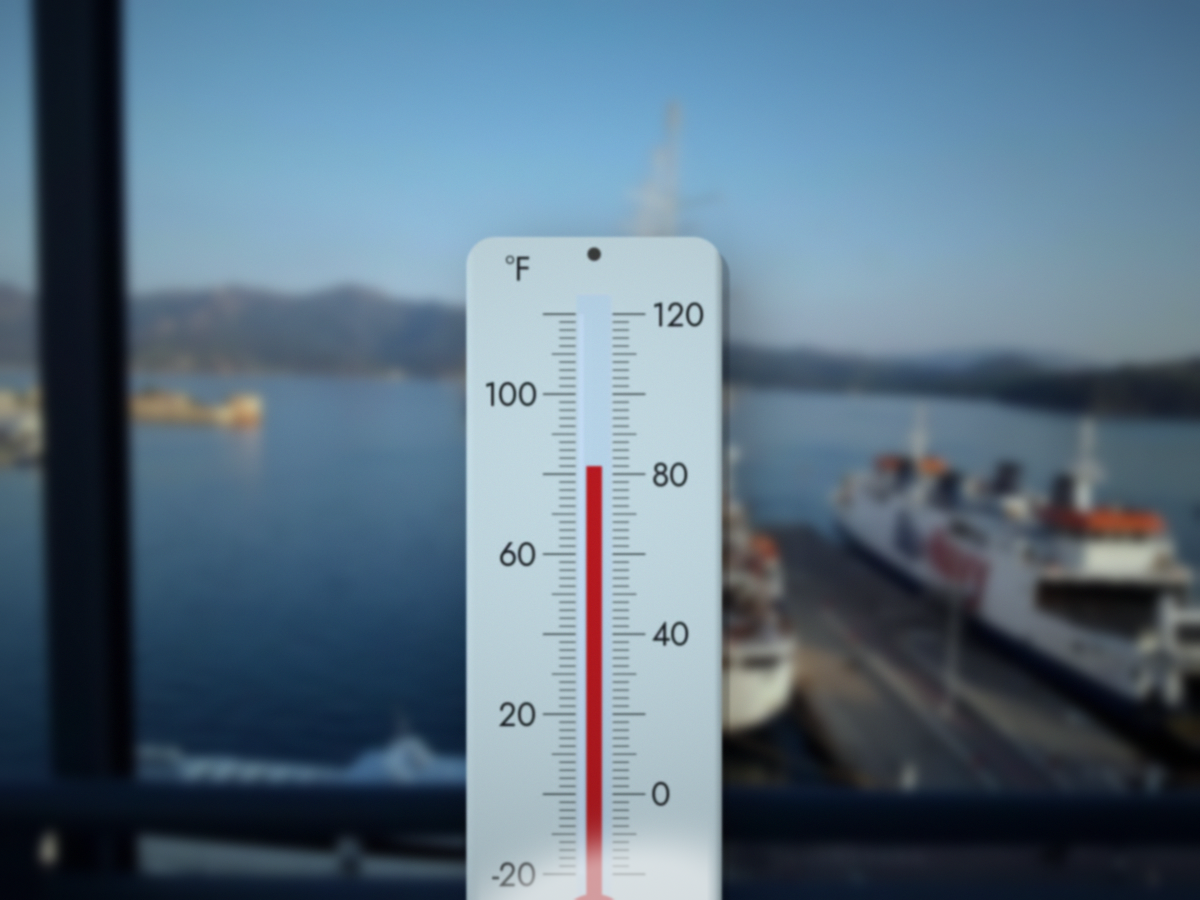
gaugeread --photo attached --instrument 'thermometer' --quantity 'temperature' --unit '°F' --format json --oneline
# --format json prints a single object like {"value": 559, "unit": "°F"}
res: {"value": 82, "unit": "°F"}
